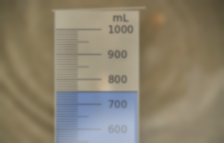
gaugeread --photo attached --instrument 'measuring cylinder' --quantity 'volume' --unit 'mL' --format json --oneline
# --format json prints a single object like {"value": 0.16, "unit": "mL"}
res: {"value": 750, "unit": "mL"}
